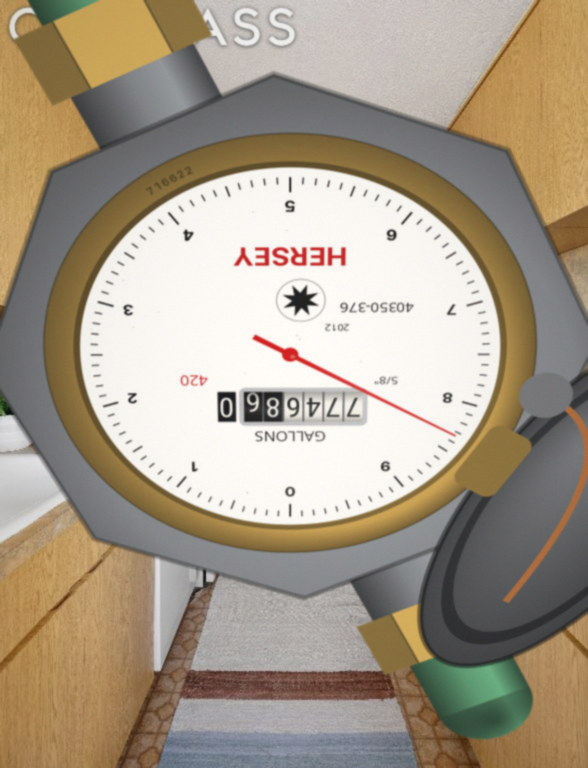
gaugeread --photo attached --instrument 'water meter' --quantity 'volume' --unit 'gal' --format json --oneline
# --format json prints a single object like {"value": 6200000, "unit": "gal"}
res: {"value": 7746858.3, "unit": "gal"}
